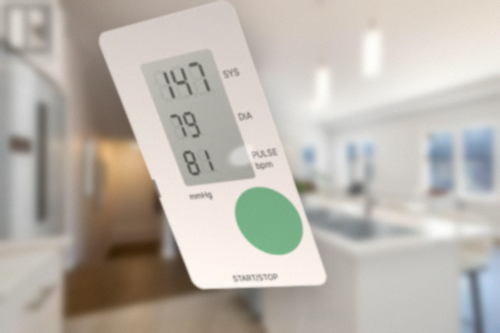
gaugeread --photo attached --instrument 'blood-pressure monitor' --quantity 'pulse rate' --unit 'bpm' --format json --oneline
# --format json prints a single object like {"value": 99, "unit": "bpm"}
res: {"value": 81, "unit": "bpm"}
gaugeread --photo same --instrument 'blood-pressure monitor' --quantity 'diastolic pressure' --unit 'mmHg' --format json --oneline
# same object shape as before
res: {"value": 79, "unit": "mmHg"}
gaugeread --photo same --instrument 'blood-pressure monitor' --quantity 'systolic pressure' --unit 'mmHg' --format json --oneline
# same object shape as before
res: {"value": 147, "unit": "mmHg"}
